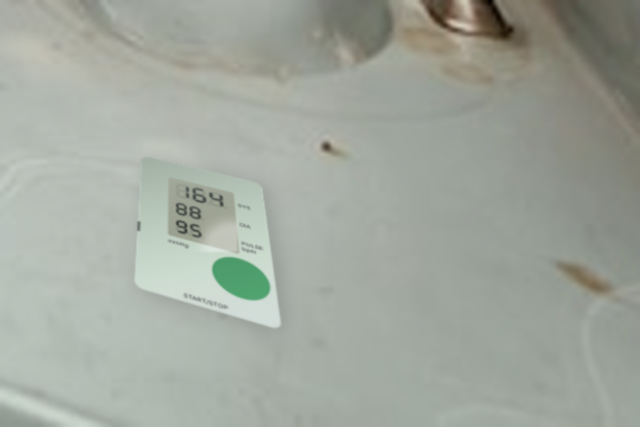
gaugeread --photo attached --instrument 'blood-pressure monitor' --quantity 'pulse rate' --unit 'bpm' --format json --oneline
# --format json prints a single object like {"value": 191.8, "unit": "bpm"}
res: {"value": 95, "unit": "bpm"}
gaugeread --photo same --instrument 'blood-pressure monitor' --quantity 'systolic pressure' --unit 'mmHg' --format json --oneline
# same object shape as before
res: {"value": 164, "unit": "mmHg"}
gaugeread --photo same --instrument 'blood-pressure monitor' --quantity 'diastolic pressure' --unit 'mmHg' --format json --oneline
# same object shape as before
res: {"value": 88, "unit": "mmHg"}
